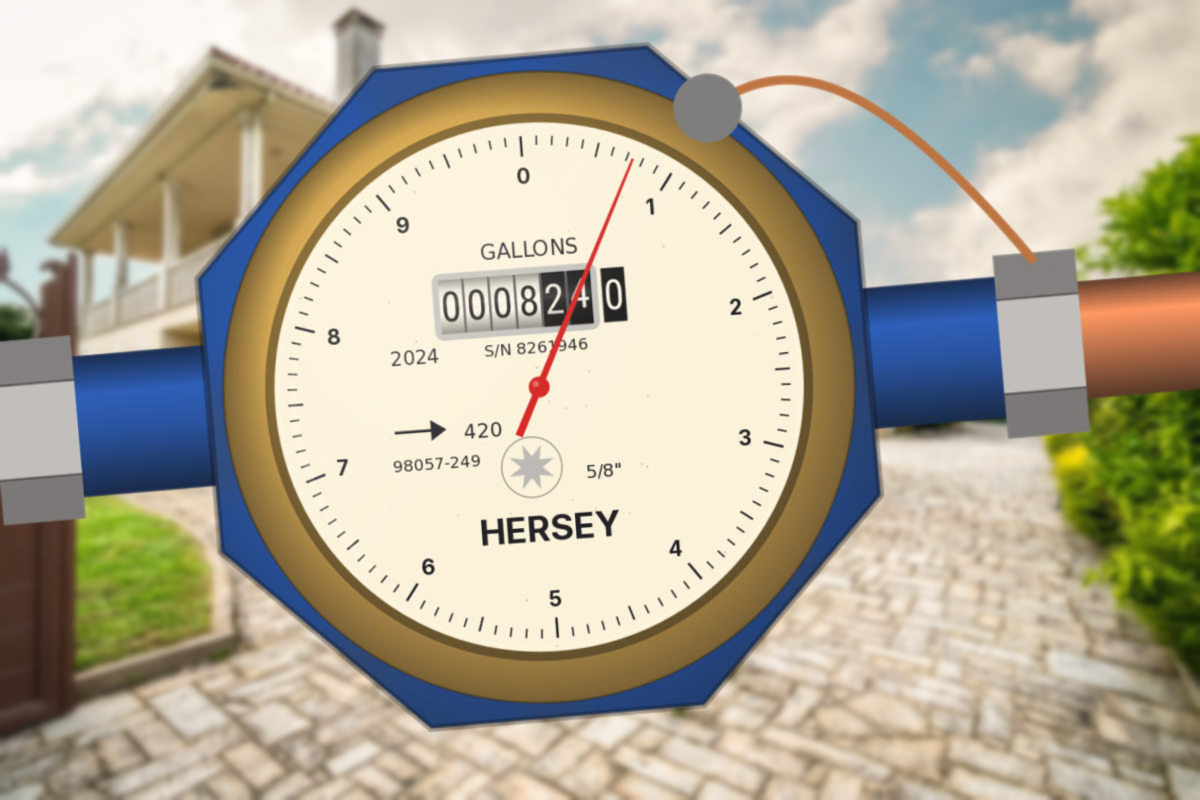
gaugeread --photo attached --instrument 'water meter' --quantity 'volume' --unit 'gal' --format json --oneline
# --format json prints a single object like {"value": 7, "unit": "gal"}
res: {"value": 8240.7, "unit": "gal"}
